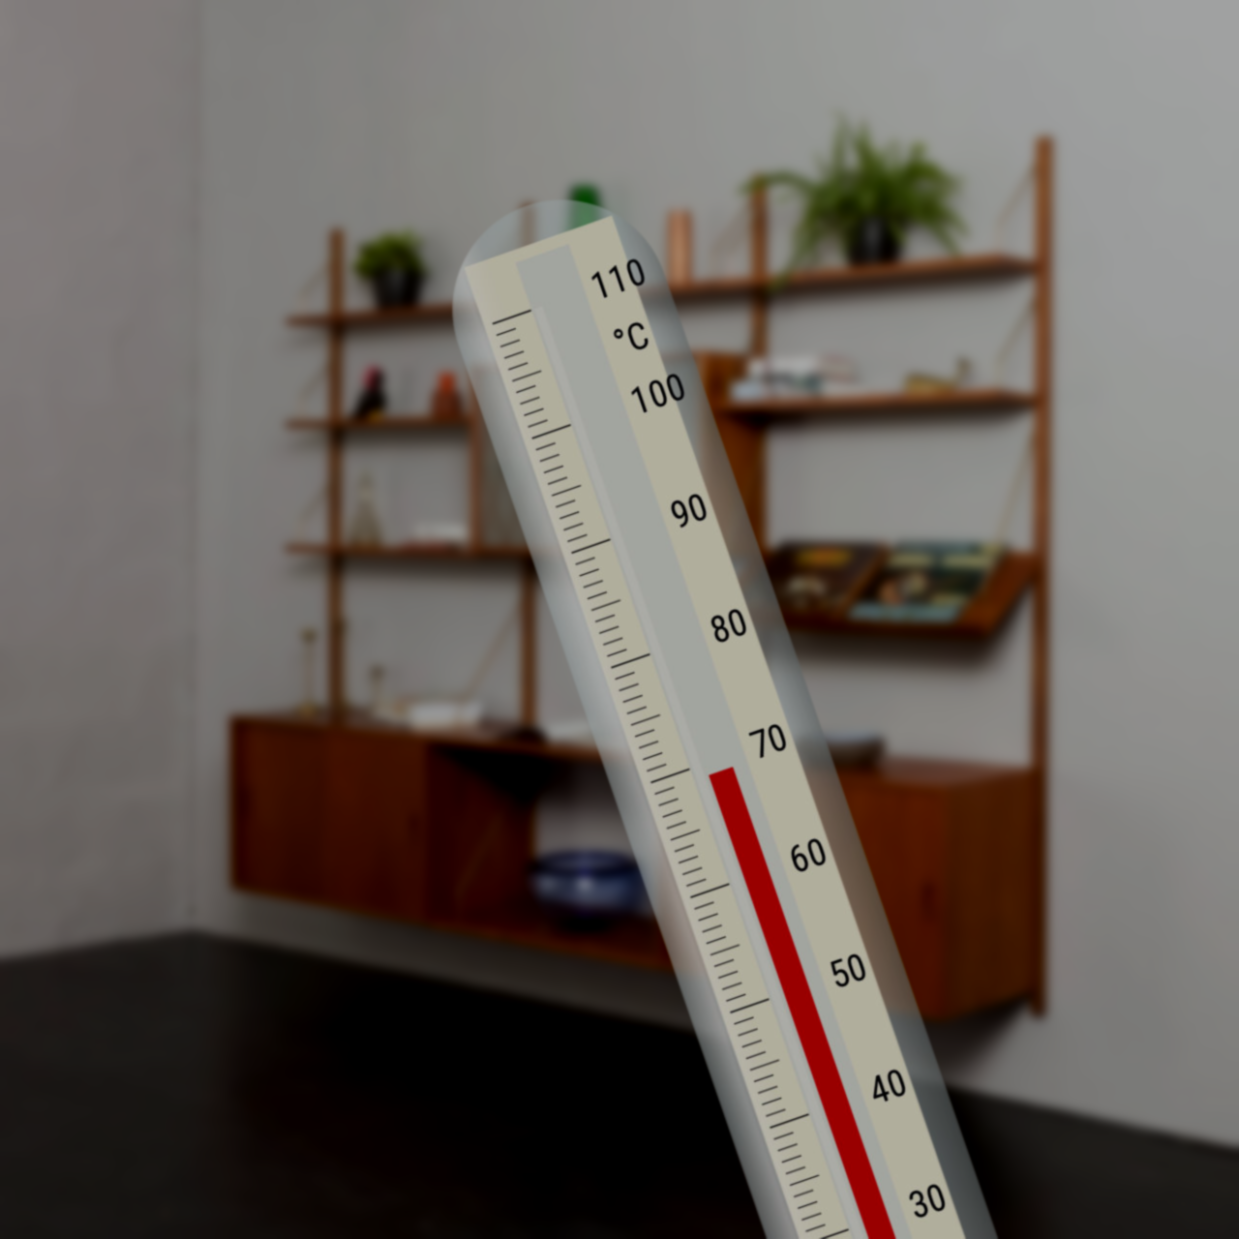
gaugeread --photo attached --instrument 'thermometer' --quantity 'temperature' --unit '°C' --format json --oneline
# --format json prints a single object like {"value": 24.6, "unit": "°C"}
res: {"value": 69, "unit": "°C"}
